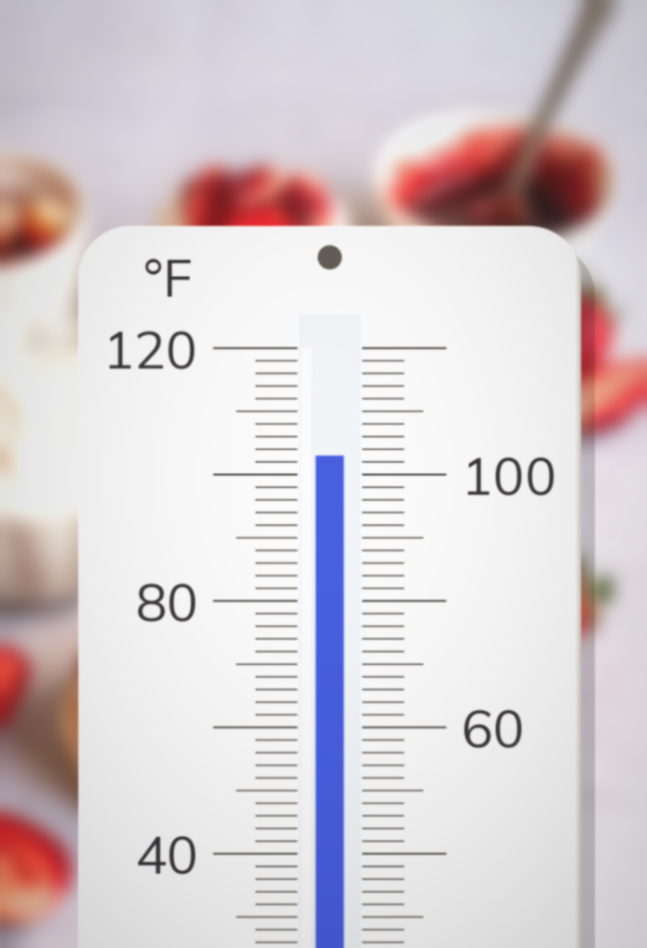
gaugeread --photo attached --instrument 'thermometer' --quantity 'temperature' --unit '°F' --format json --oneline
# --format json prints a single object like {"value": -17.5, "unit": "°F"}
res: {"value": 103, "unit": "°F"}
